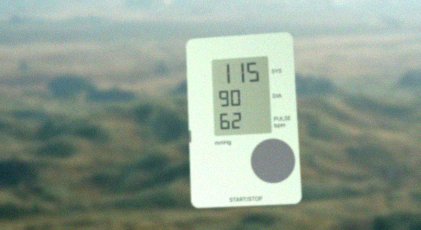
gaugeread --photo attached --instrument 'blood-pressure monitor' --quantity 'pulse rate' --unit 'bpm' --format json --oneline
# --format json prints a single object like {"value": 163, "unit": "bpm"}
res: {"value": 62, "unit": "bpm"}
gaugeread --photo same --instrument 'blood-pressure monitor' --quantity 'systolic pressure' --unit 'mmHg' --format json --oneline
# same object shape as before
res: {"value": 115, "unit": "mmHg"}
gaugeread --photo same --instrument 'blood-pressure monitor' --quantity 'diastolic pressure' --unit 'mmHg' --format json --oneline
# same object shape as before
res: {"value": 90, "unit": "mmHg"}
